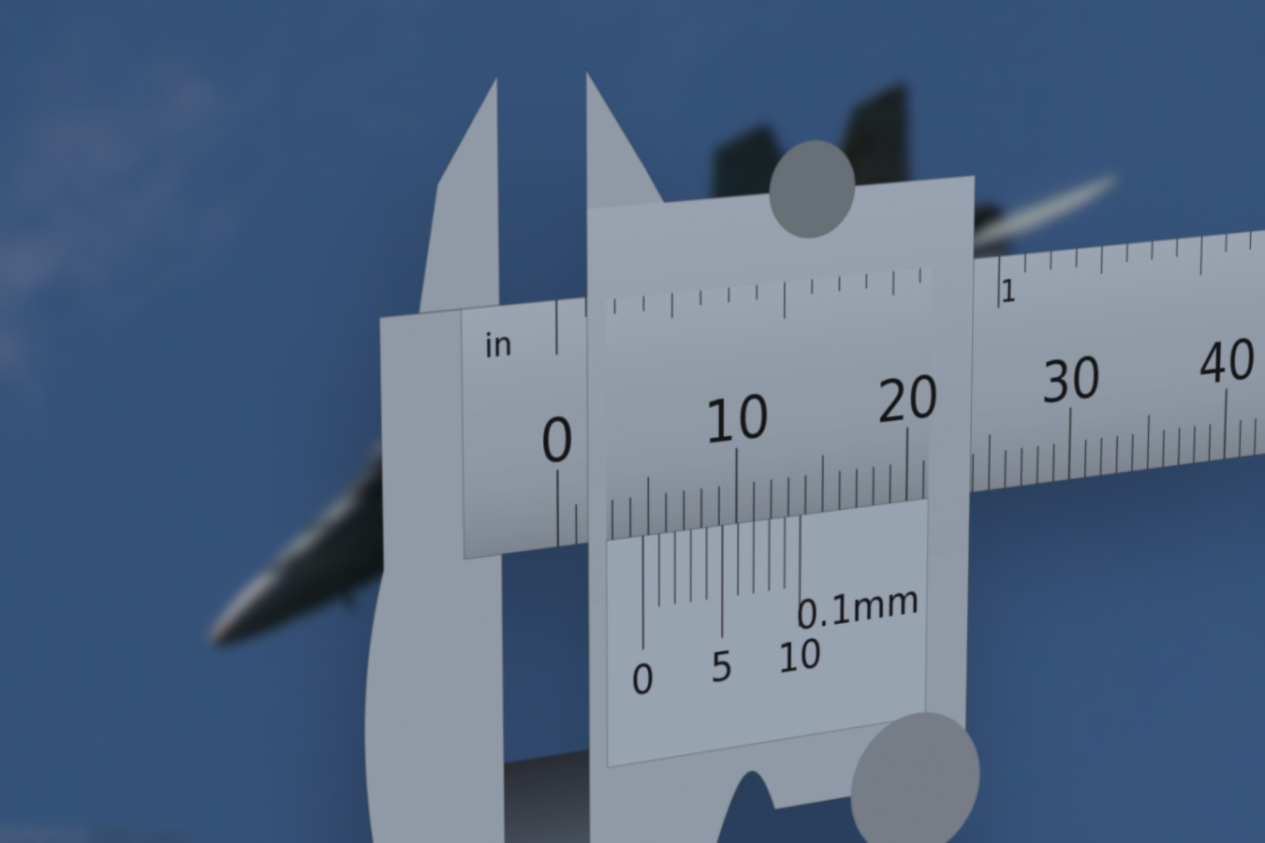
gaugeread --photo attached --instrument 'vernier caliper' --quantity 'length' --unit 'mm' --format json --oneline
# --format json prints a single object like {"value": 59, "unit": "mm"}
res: {"value": 4.7, "unit": "mm"}
